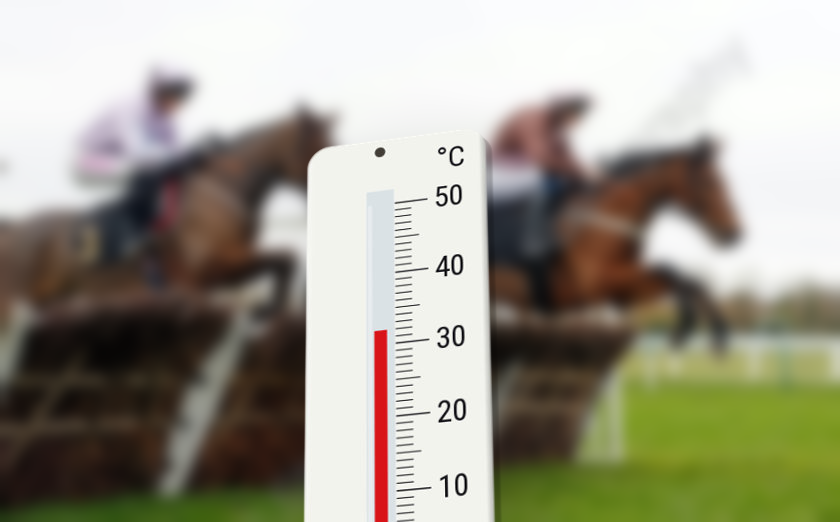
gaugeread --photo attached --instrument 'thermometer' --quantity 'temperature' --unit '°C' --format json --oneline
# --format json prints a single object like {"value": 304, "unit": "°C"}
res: {"value": 32, "unit": "°C"}
